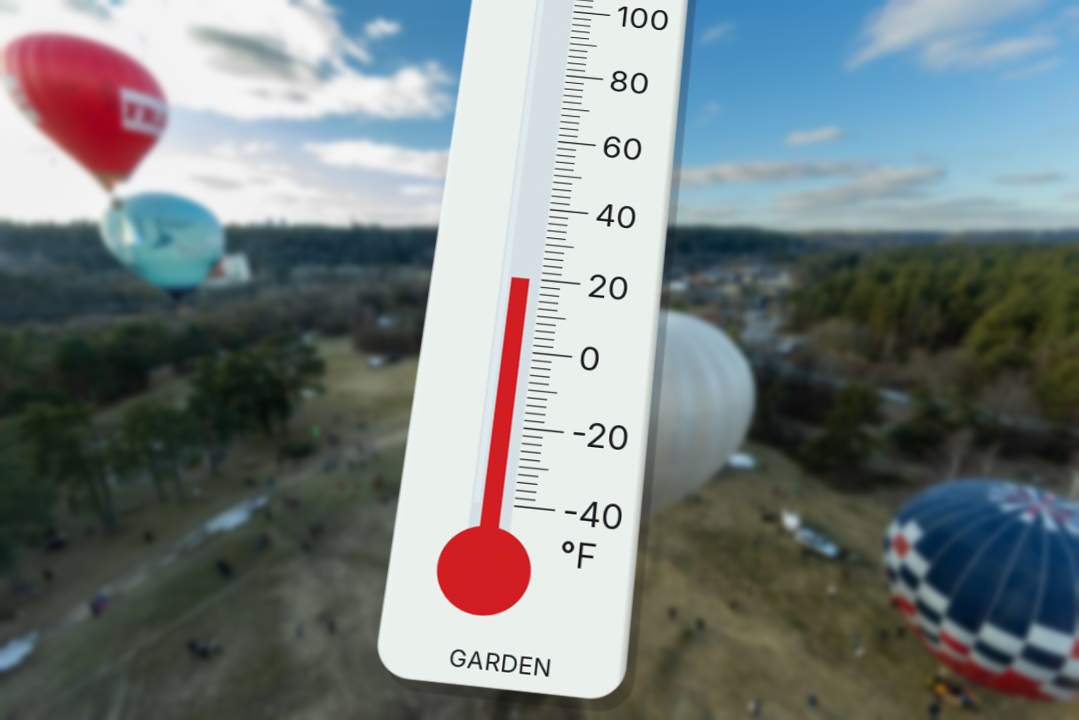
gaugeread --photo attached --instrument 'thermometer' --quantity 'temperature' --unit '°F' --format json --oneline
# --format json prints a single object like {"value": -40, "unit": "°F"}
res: {"value": 20, "unit": "°F"}
